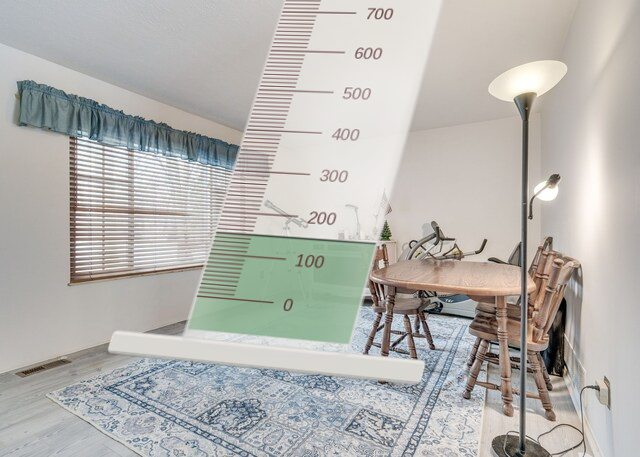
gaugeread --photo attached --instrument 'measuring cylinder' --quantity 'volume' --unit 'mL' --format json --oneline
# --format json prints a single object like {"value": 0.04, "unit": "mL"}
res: {"value": 150, "unit": "mL"}
